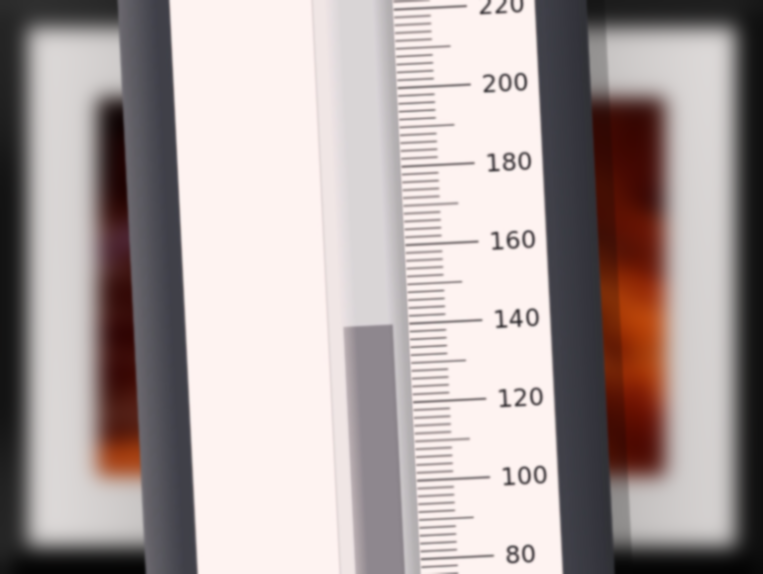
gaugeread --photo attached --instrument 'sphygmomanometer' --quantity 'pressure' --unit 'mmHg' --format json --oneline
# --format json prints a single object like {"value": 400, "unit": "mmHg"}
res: {"value": 140, "unit": "mmHg"}
